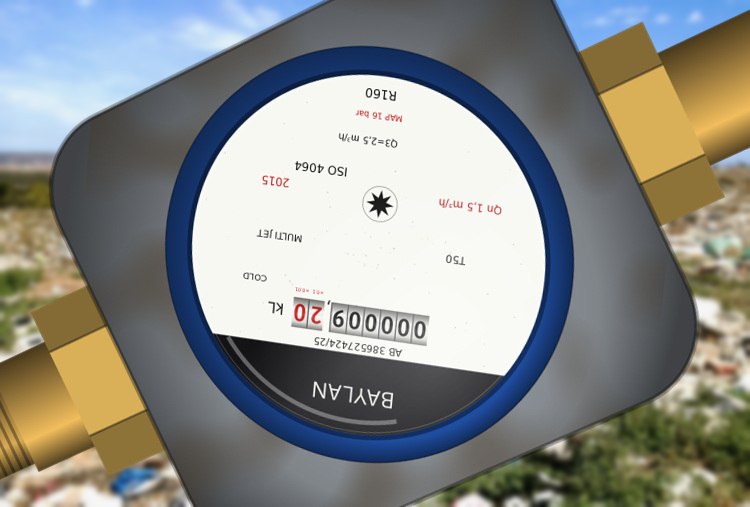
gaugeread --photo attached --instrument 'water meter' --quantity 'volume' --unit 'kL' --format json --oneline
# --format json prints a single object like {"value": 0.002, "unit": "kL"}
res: {"value": 9.20, "unit": "kL"}
